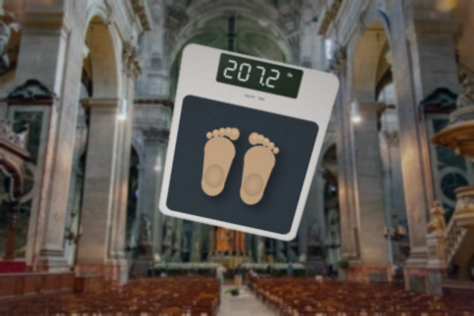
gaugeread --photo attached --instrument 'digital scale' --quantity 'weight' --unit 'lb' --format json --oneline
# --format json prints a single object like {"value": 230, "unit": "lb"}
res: {"value": 207.2, "unit": "lb"}
